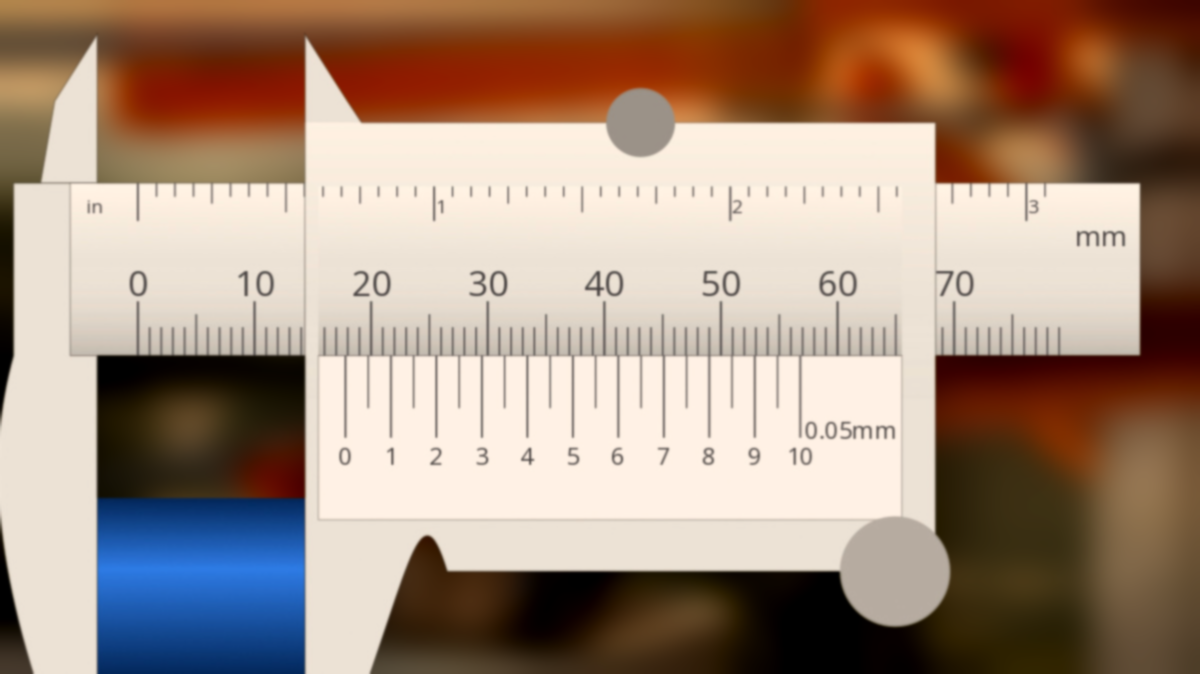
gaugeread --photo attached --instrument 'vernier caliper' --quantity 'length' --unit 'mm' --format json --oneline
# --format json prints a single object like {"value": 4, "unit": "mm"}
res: {"value": 17.8, "unit": "mm"}
